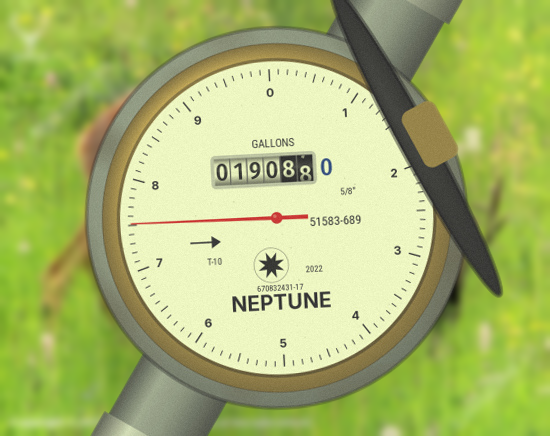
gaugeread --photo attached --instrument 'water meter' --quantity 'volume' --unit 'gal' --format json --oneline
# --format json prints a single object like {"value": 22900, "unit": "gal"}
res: {"value": 190877.5, "unit": "gal"}
